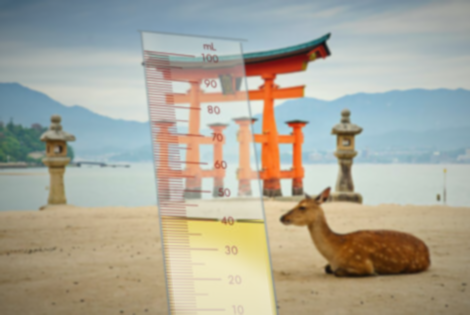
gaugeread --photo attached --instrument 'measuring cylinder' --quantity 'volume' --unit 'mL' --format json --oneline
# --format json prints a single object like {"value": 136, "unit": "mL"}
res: {"value": 40, "unit": "mL"}
